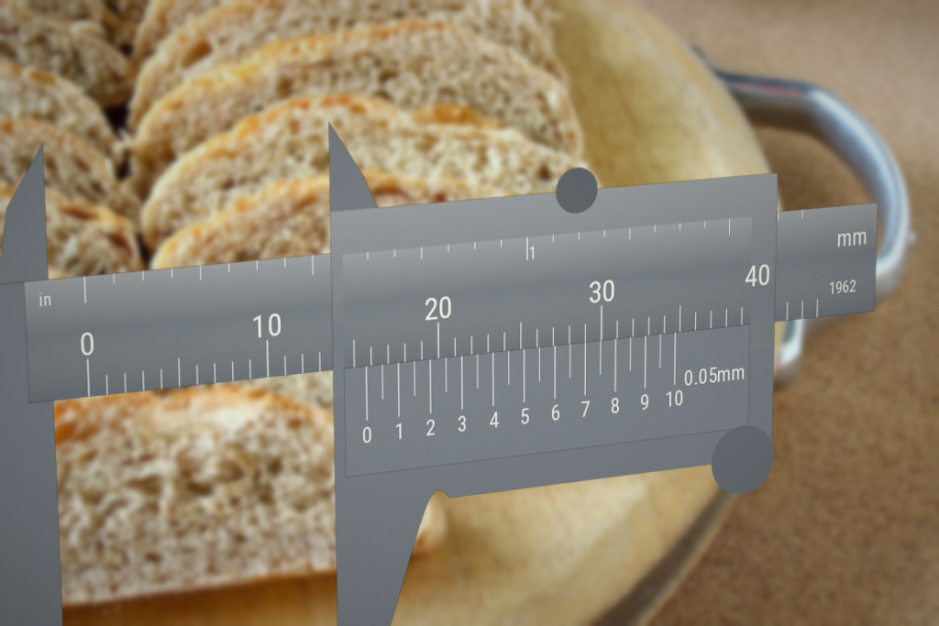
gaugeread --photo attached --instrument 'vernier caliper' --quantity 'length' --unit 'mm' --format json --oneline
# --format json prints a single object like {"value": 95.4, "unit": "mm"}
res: {"value": 15.7, "unit": "mm"}
